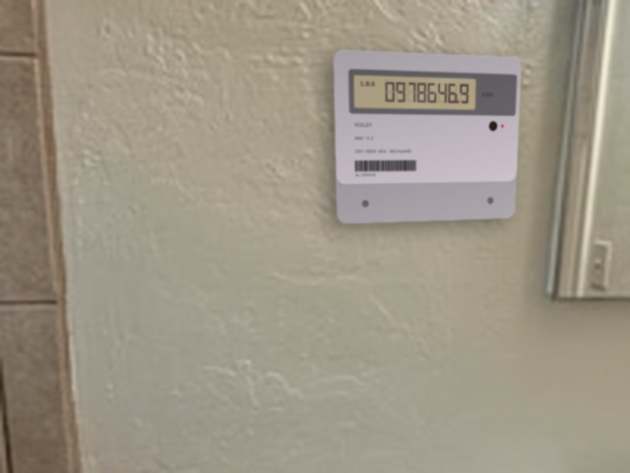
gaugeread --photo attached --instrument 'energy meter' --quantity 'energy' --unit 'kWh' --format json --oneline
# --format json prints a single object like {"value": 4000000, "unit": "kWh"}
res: {"value": 978646.9, "unit": "kWh"}
